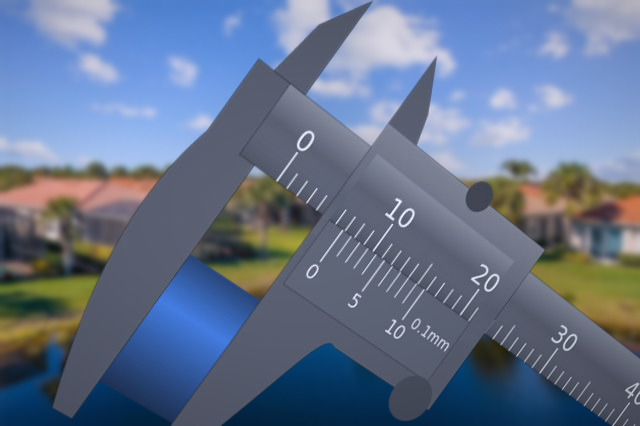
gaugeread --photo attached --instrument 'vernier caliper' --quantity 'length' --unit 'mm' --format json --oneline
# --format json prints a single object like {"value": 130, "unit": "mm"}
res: {"value": 6.8, "unit": "mm"}
